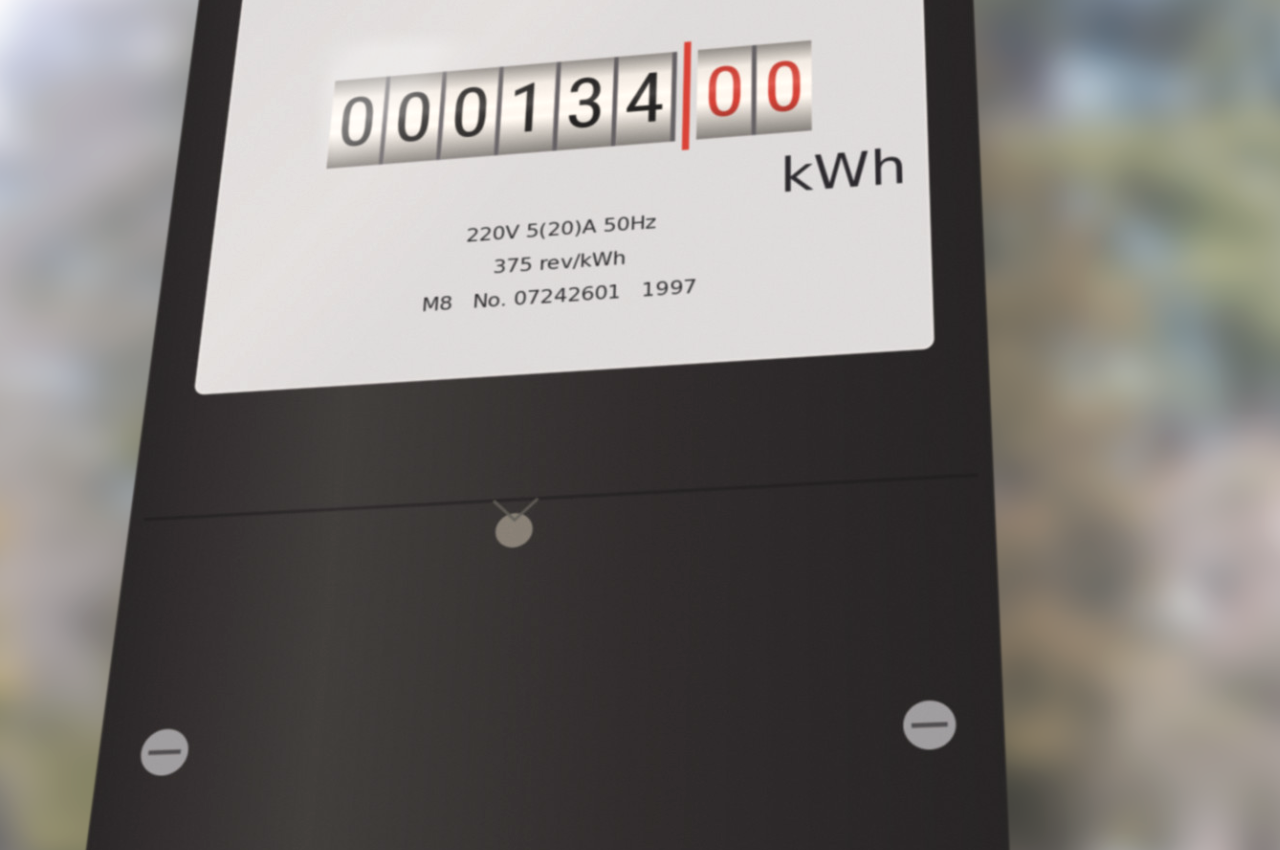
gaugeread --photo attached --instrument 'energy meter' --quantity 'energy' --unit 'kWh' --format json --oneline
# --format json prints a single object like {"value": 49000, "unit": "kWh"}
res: {"value": 134.00, "unit": "kWh"}
